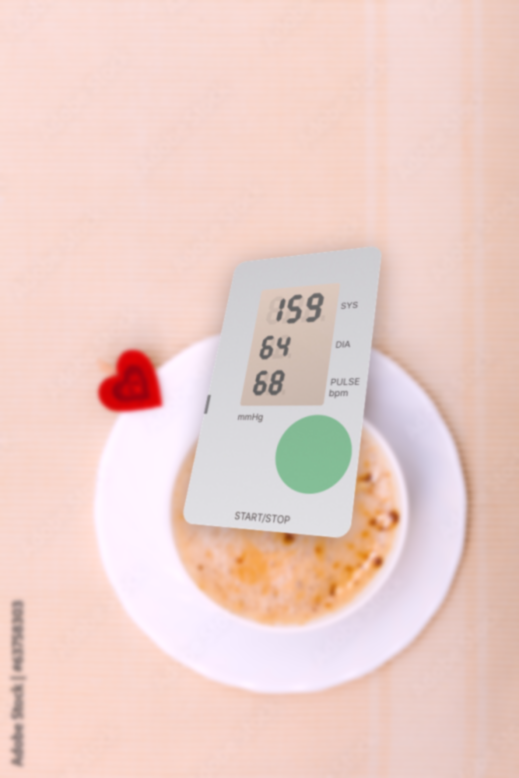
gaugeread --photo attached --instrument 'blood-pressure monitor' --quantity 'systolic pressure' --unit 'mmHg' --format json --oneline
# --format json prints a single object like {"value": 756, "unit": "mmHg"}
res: {"value": 159, "unit": "mmHg"}
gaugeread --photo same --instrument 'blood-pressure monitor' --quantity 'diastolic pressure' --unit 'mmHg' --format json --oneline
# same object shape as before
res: {"value": 64, "unit": "mmHg"}
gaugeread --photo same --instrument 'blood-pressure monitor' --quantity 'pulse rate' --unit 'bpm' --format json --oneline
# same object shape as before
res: {"value": 68, "unit": "bpm"}
